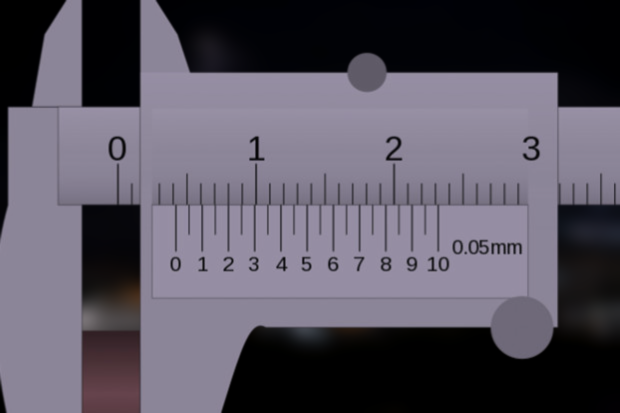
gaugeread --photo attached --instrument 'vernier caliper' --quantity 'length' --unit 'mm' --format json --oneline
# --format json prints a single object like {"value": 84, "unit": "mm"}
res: {"value": 4.2, "unit": "mm"}
